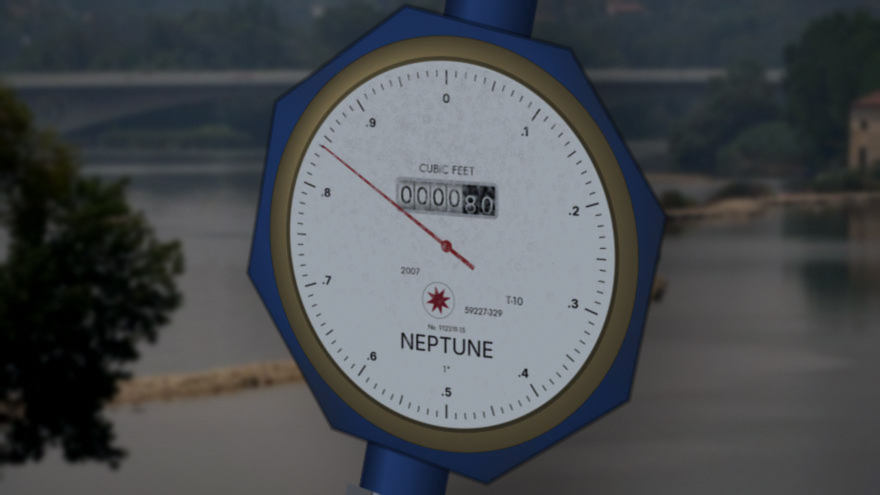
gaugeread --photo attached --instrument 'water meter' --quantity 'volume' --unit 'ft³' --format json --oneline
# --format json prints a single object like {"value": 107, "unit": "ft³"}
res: {"value": 79.84, "unit": "ft³"}
